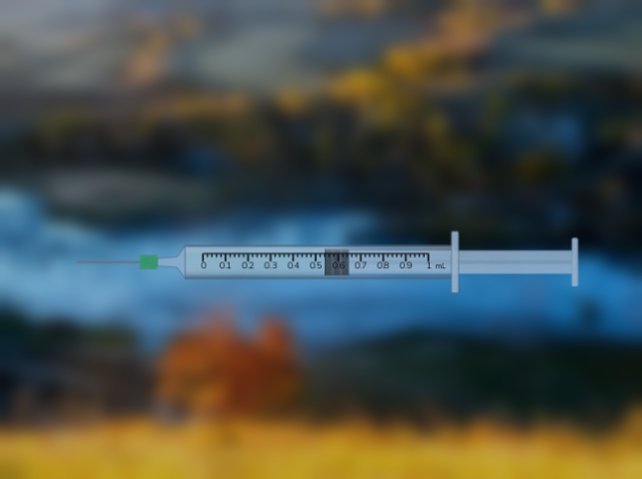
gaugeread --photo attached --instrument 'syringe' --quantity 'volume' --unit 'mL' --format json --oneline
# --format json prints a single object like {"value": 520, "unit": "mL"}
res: {"value": 0.54, "unit": "mL"}
